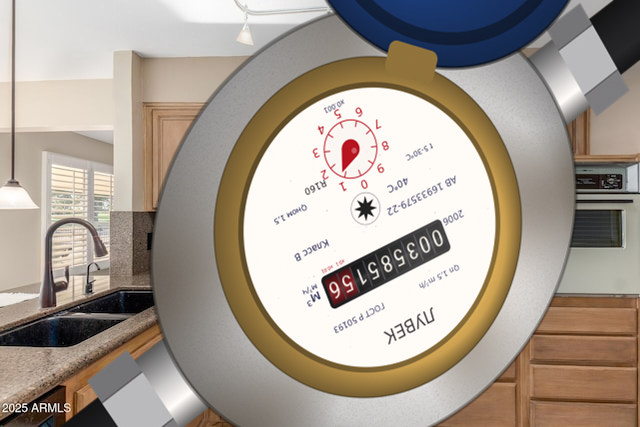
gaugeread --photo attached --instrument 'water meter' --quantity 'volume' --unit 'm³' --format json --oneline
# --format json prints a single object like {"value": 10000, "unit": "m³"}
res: {"value": 35851.561, "unit": "m³"}
